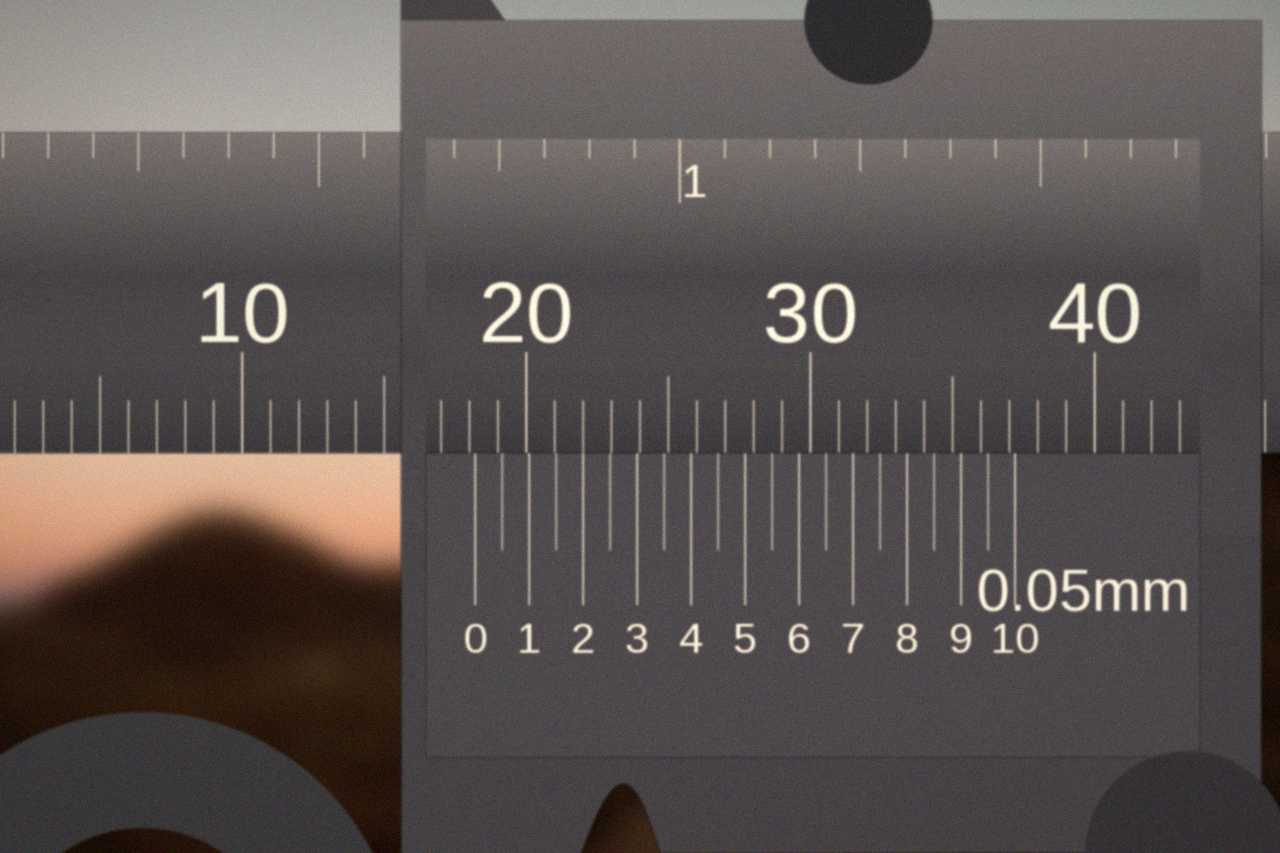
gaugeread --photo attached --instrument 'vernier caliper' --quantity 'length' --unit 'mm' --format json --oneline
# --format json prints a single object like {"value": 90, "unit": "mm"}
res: {"value": 18.2, "unit": "mm"}
